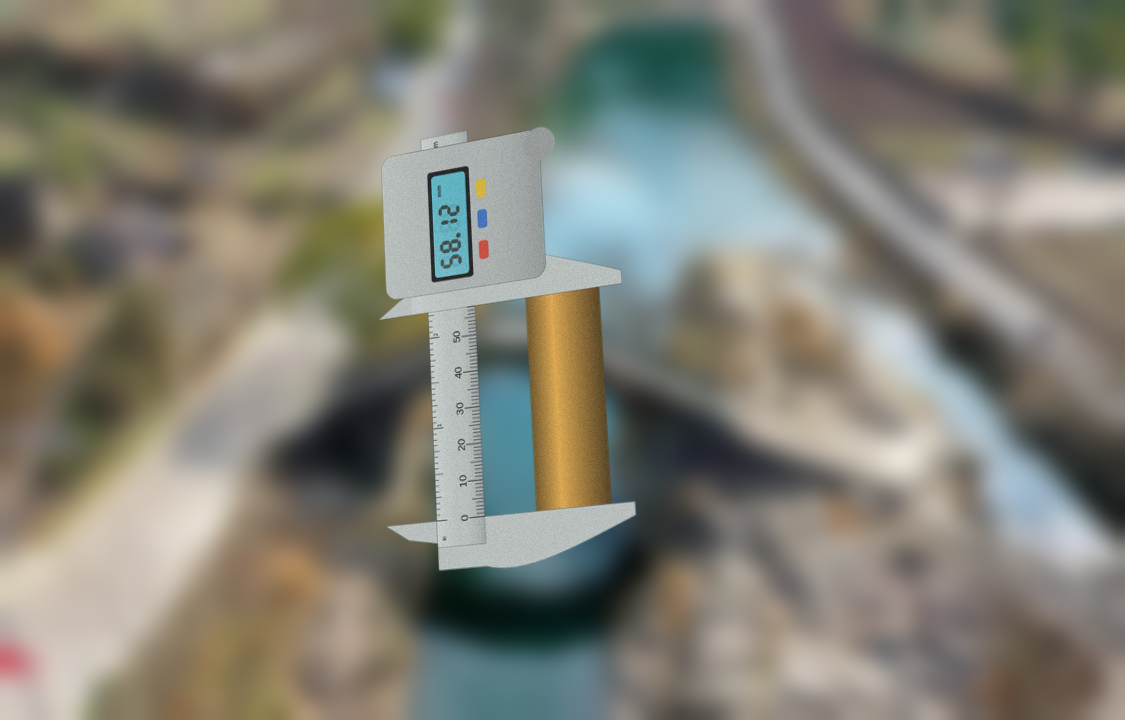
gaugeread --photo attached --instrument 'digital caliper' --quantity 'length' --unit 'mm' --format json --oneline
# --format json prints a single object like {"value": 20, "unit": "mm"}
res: {"value": 58.12, "unit": "mm"}
